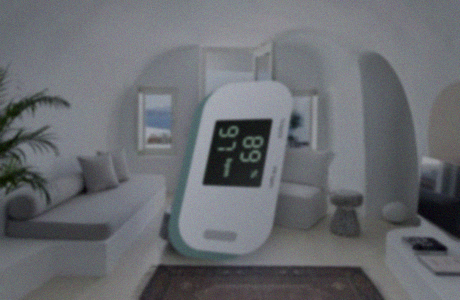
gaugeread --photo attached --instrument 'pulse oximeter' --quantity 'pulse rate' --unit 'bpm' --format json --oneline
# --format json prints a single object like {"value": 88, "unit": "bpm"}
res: {"value": 97, "unit": "bpm"}
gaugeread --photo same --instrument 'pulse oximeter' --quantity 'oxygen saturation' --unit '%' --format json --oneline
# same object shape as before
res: {"value": 89, "unit": "%"}
